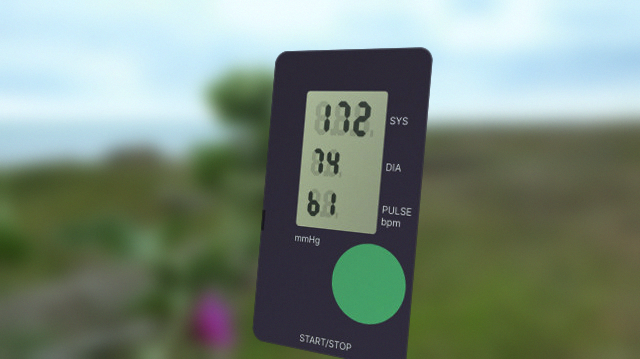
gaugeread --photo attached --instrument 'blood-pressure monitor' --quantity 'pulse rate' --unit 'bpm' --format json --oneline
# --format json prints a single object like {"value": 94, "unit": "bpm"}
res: {"value": 61, "unit": "bpm"}
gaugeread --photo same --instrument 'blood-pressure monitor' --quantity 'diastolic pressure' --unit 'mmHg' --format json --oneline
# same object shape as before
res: {"value": 74, "unit": "mmHg"}
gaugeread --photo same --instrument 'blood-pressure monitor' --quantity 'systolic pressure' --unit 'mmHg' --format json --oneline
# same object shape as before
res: {"value": 172, "unit": "mmHg"}
